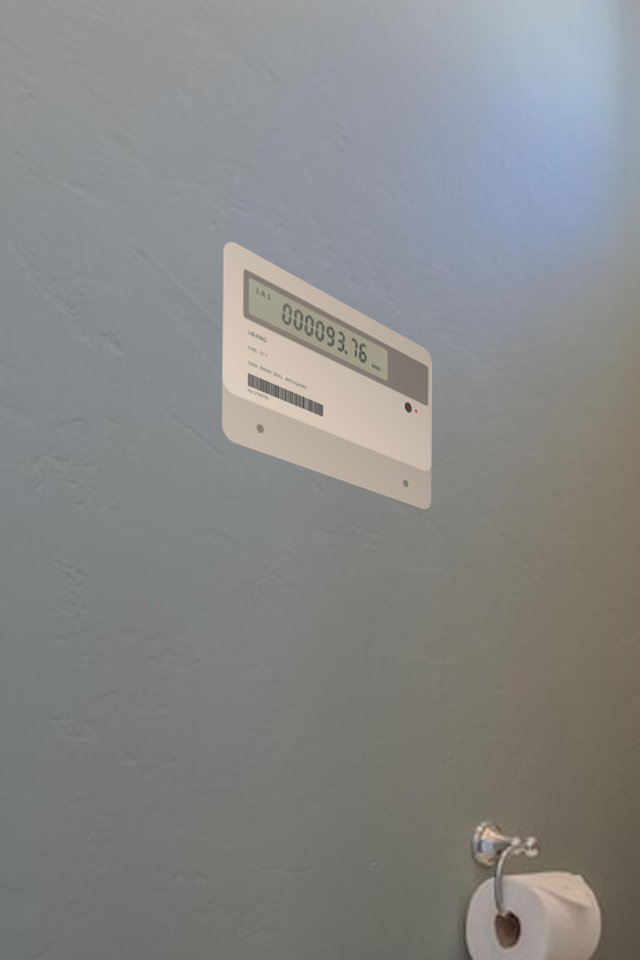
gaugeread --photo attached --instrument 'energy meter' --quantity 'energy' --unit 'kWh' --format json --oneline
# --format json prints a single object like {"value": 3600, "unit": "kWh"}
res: {"value": 93.76, "unit": "kWh"}
